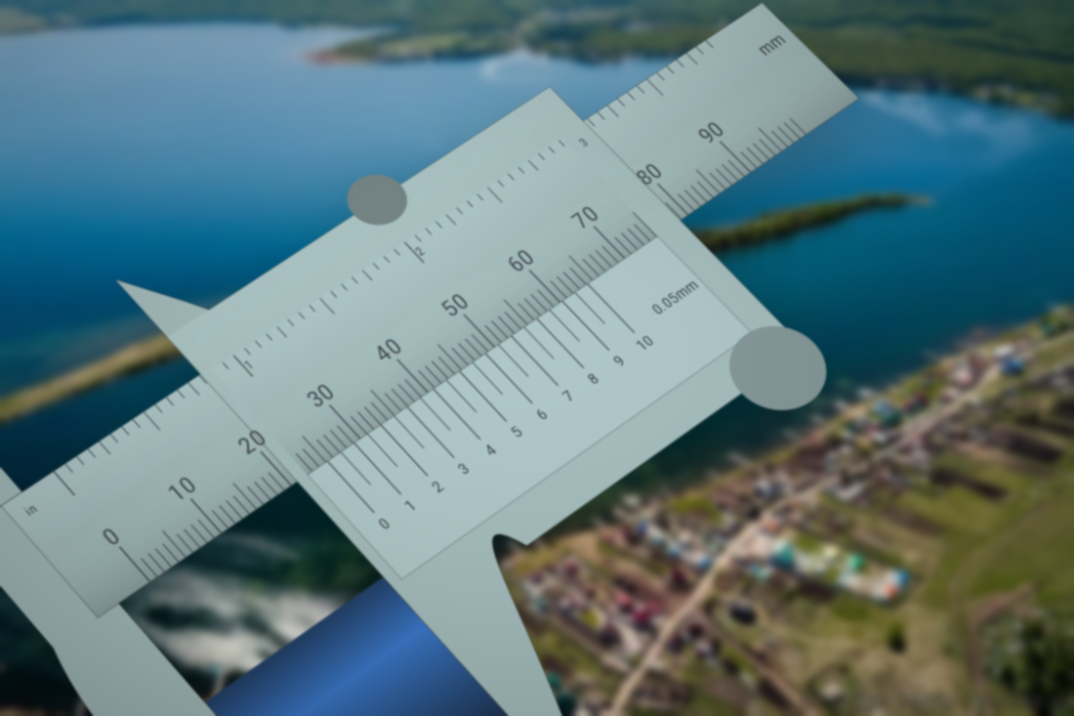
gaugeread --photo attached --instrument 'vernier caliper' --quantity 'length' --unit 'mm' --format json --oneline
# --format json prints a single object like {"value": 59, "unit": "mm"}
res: {"value": 25.2, "unit": "mm"}
